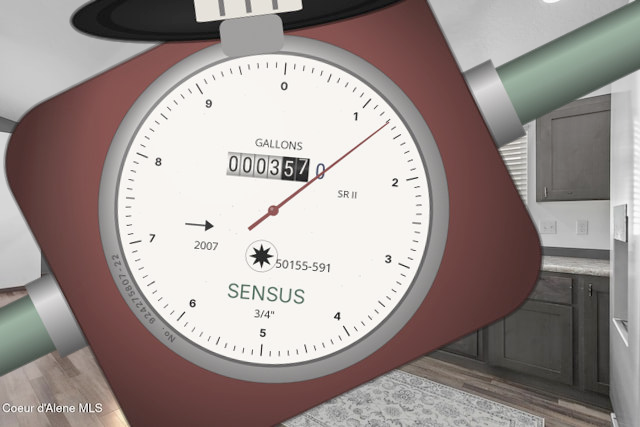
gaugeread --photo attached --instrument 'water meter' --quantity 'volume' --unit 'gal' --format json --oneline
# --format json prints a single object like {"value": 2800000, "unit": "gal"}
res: {"value": 3571.3, "unit": "gal"}
